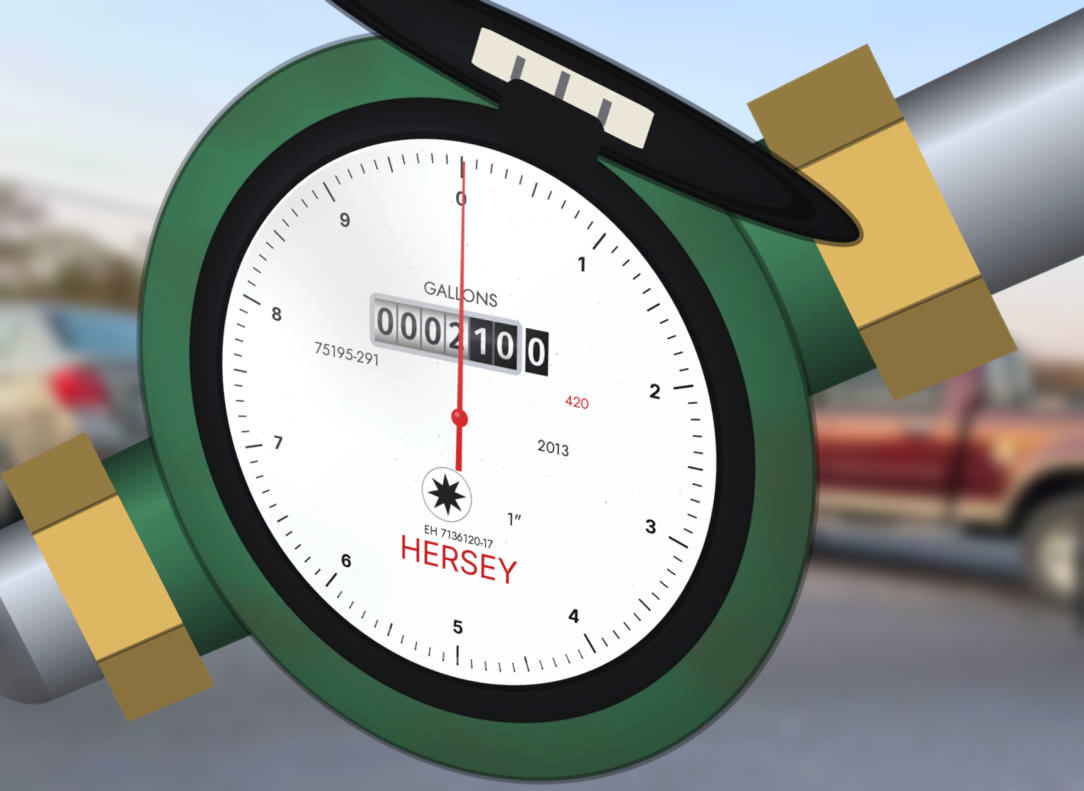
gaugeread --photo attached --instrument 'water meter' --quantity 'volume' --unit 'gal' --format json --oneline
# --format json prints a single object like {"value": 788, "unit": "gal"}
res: {"value": 2100.0, "unit": "gal"}
